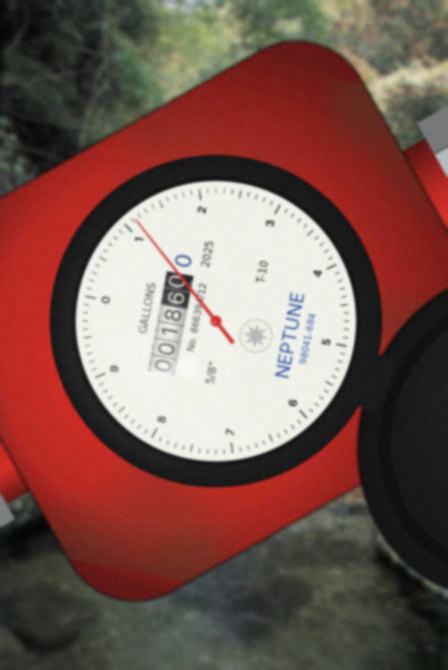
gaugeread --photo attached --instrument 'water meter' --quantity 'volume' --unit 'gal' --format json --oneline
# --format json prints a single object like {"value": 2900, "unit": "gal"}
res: {"value": 18601.1, "unit": "gal"}
